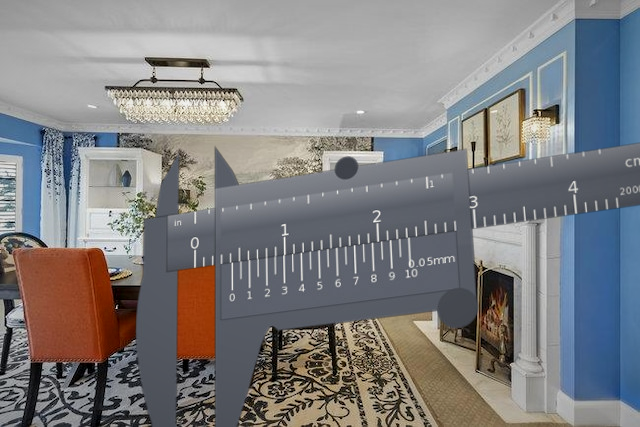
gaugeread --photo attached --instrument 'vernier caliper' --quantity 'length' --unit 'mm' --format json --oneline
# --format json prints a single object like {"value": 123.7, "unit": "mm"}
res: {"value": 4.2, "unit": "mm"}
